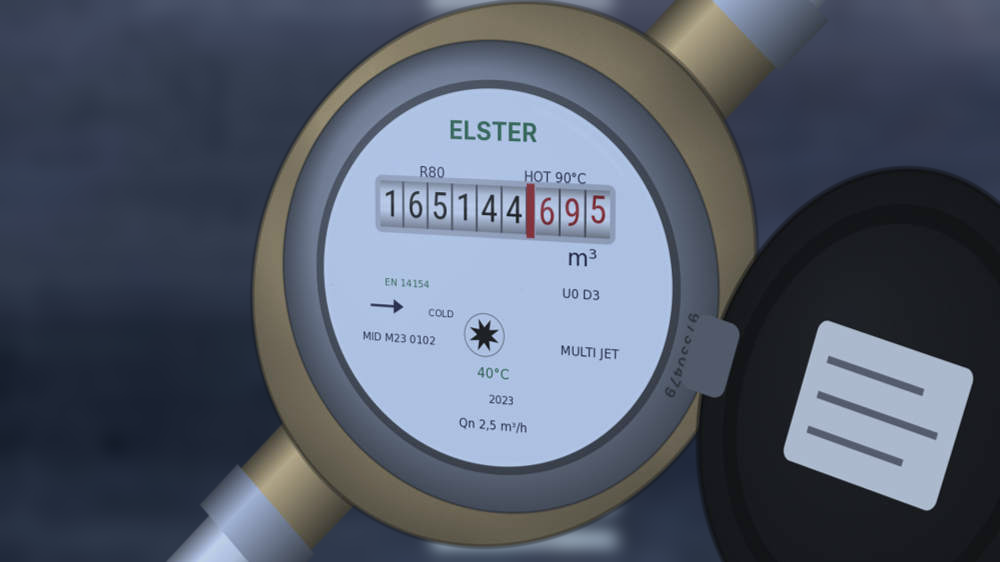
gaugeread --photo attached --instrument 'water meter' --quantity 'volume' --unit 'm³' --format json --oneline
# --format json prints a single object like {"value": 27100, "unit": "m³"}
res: {"value": 165144.695, "unit": "m³"}
